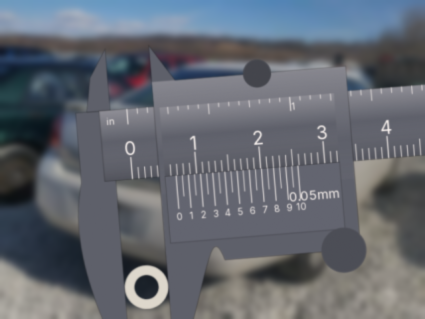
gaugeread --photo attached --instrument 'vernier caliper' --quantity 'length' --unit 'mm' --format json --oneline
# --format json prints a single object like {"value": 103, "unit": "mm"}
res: {"value": 6.8, "unit": "mm"}
